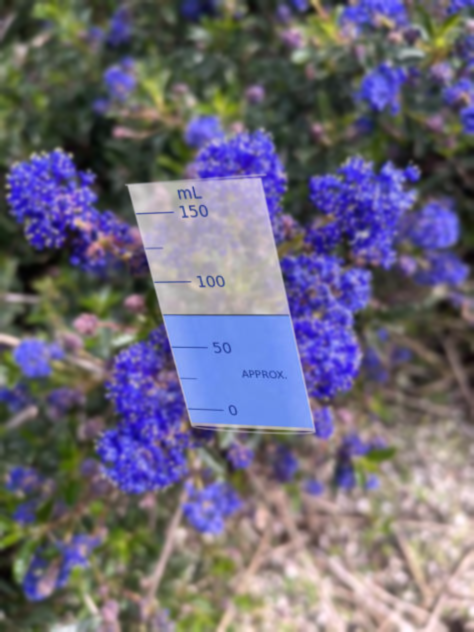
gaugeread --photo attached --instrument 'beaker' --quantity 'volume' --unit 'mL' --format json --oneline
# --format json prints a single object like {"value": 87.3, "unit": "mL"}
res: {"value": 75, "unit": "mL"}
